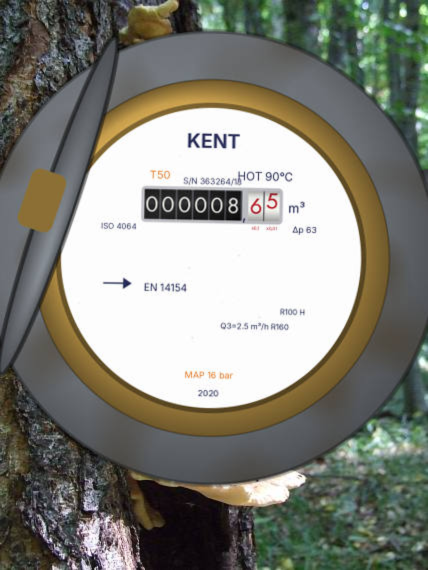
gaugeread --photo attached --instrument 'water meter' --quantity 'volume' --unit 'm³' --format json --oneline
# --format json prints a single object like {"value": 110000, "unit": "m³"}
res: {"value": 8.65, "unit": "m³"}
